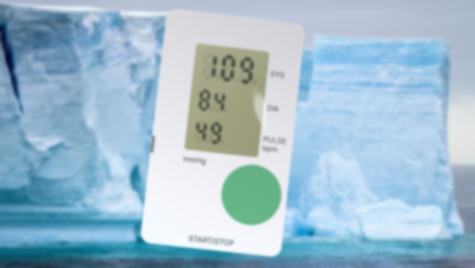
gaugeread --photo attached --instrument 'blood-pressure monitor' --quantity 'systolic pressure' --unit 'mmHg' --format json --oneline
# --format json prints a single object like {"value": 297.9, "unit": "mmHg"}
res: {"value": 109, "unit": "mmHg"}
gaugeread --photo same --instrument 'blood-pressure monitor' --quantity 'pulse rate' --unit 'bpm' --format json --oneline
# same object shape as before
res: {"value": 49, "unit": "bpm"}
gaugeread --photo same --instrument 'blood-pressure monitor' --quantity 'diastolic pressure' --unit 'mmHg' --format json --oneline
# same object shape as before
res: {"value": 84, "unit": "mmHg"}
